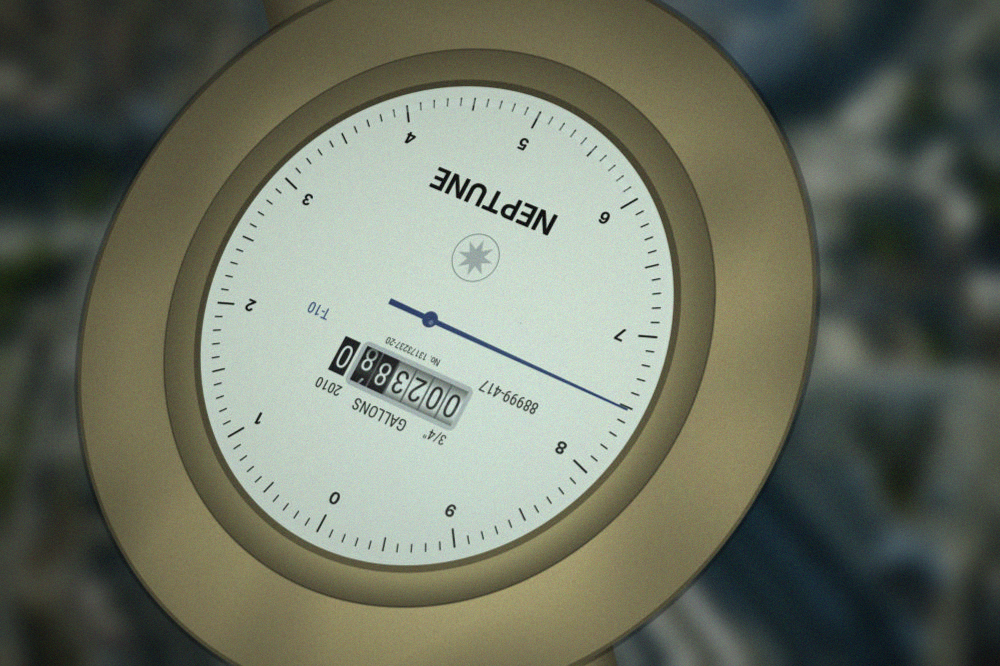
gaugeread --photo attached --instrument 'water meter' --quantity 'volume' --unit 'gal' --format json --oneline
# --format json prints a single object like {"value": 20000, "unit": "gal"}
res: {"value": 23877.5, "unit": "gal"}
